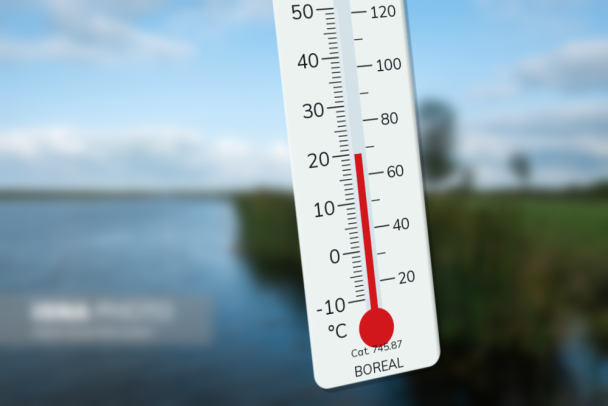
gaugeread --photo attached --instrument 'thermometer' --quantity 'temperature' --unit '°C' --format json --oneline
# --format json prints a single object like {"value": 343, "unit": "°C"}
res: {"value": 20, "unit": "°C"}
